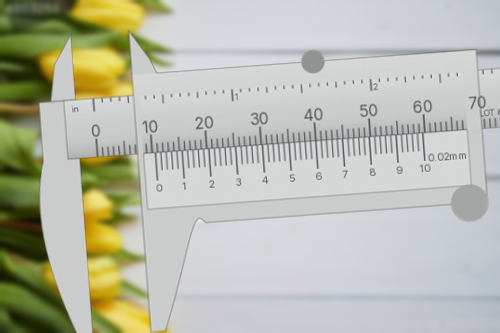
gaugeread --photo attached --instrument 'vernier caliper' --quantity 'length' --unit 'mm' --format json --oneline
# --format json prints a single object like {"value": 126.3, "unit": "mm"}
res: {"value": 10.6, "unit": "mm"}
